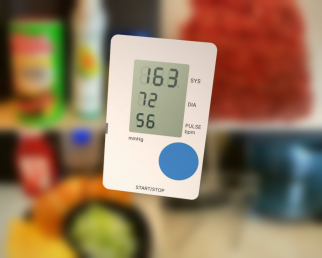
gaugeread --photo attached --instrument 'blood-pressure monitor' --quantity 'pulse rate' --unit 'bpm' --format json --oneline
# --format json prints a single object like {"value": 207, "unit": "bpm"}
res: {"value": 56, "unit": "bpm"}
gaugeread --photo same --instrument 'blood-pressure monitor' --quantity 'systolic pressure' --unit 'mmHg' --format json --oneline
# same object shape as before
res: {"value": 163, "unit": "mmHg"}
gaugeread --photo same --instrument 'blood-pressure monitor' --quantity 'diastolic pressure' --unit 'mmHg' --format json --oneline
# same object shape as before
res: {"value": 72, "unit": "mmHg"}
